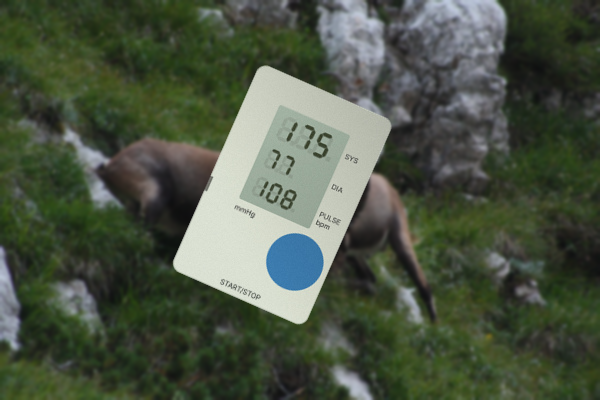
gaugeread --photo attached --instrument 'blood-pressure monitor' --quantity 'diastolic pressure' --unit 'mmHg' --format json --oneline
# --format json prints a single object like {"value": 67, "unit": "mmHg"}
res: {"value": 77, "unit": "mmHg"}
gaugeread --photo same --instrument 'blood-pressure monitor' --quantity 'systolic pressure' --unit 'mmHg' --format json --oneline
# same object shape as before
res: {"value": 175, "unit": "mmHg"}
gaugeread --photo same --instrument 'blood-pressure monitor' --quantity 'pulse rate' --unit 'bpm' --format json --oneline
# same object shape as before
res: {"value": 108, "unit": "bpm"}
